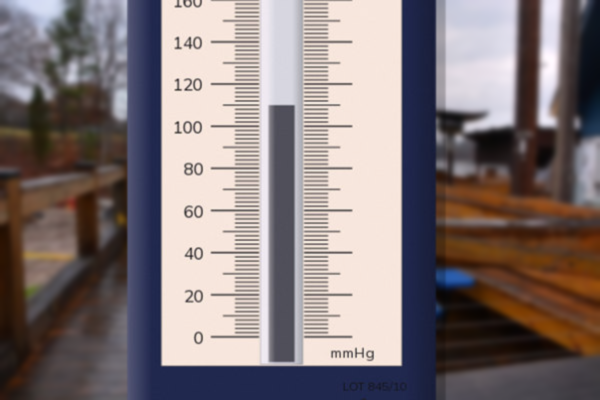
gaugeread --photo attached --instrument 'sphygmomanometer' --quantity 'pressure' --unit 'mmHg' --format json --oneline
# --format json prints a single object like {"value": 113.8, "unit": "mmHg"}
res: {"value": 110, "unit": "mmHg"}
